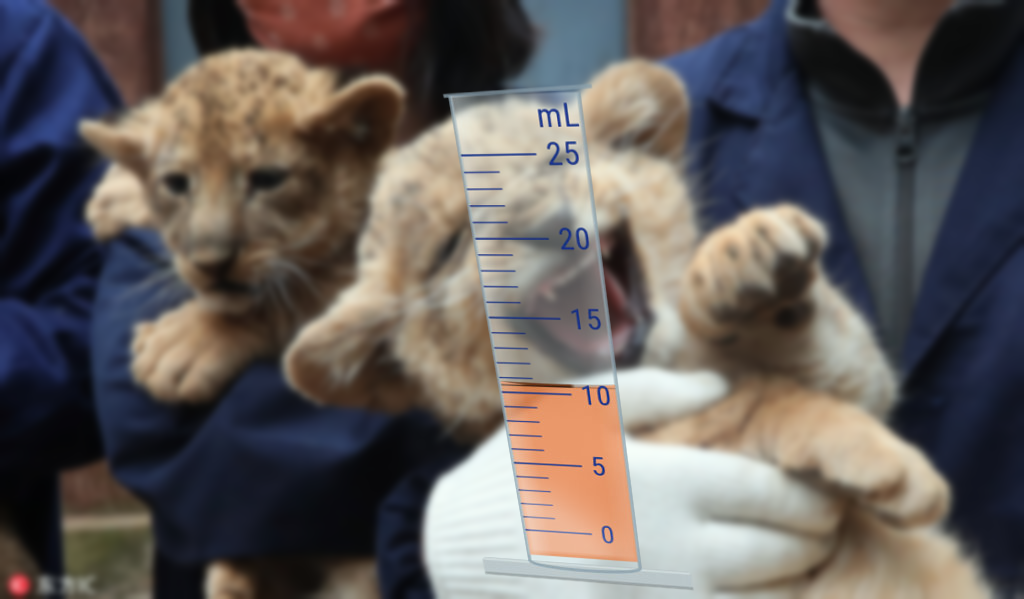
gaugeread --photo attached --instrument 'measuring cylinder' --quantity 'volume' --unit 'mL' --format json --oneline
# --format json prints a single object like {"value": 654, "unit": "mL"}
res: {"value": 10.5, "unit": "mL"}
